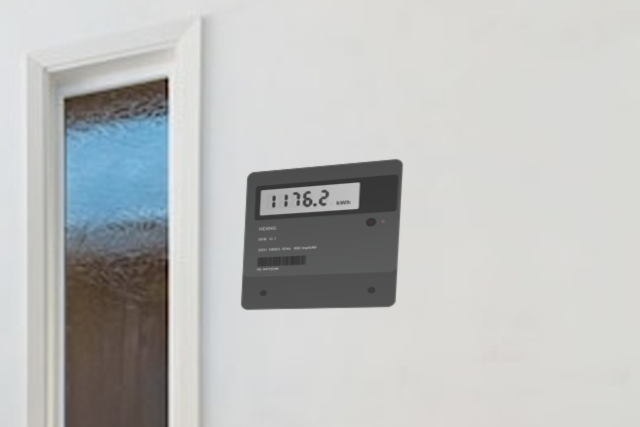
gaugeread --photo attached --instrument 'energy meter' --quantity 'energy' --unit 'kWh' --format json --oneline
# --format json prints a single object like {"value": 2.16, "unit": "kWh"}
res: {"value": 1176.2, "unit": "kWh"}
